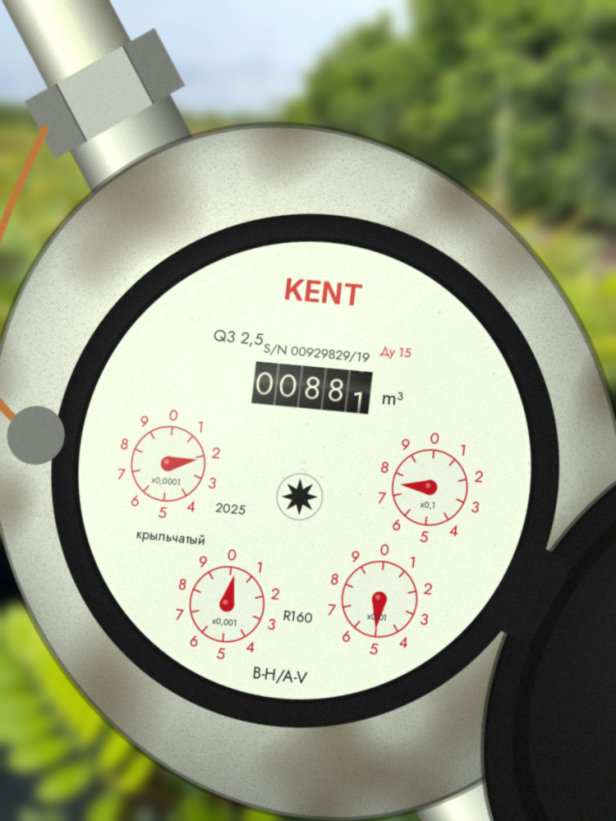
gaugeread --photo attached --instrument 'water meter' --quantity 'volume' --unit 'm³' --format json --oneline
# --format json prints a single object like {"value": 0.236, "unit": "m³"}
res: {"value": 880.7502, "unit": "m³"}
